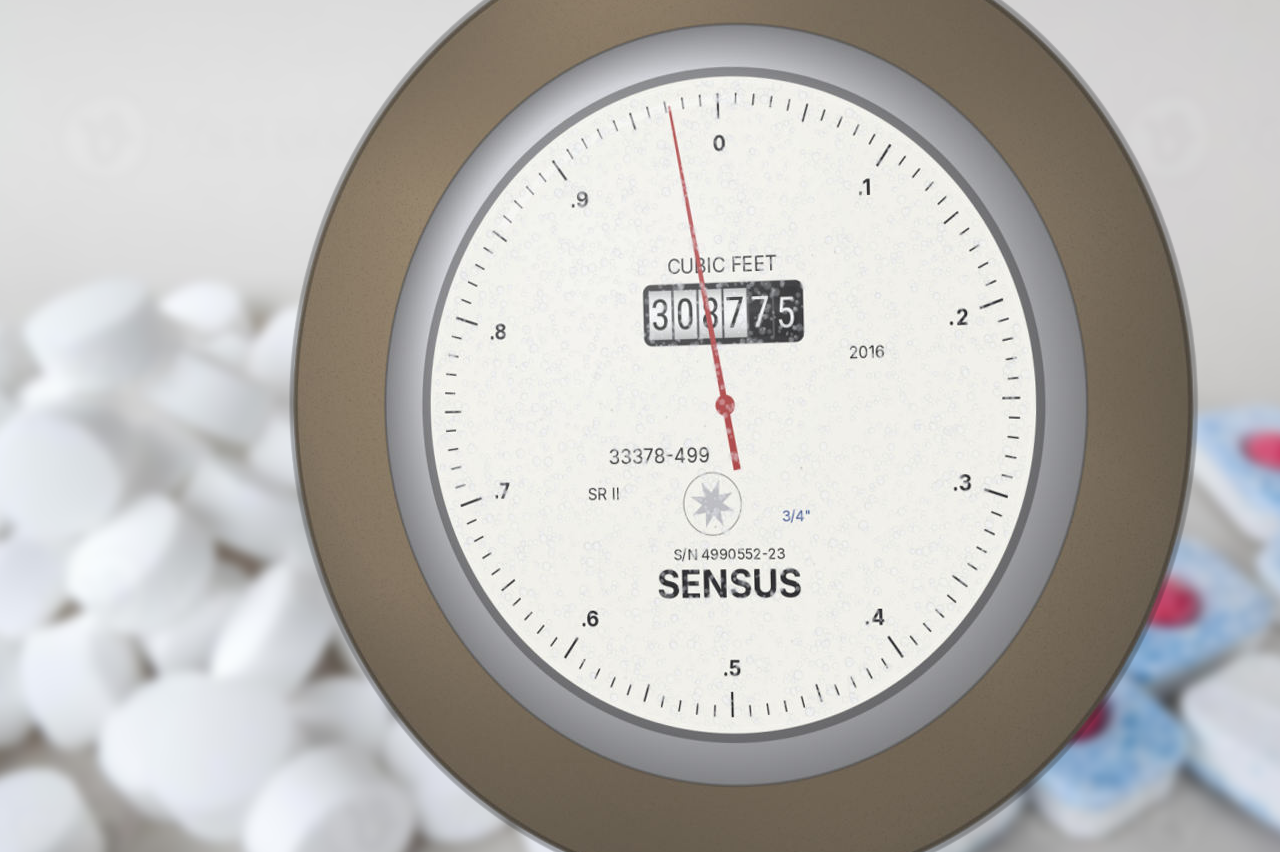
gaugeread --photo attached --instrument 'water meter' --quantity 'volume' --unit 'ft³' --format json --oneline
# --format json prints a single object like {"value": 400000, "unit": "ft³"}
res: {"value": 308774.97, "unit": "ft³"}
